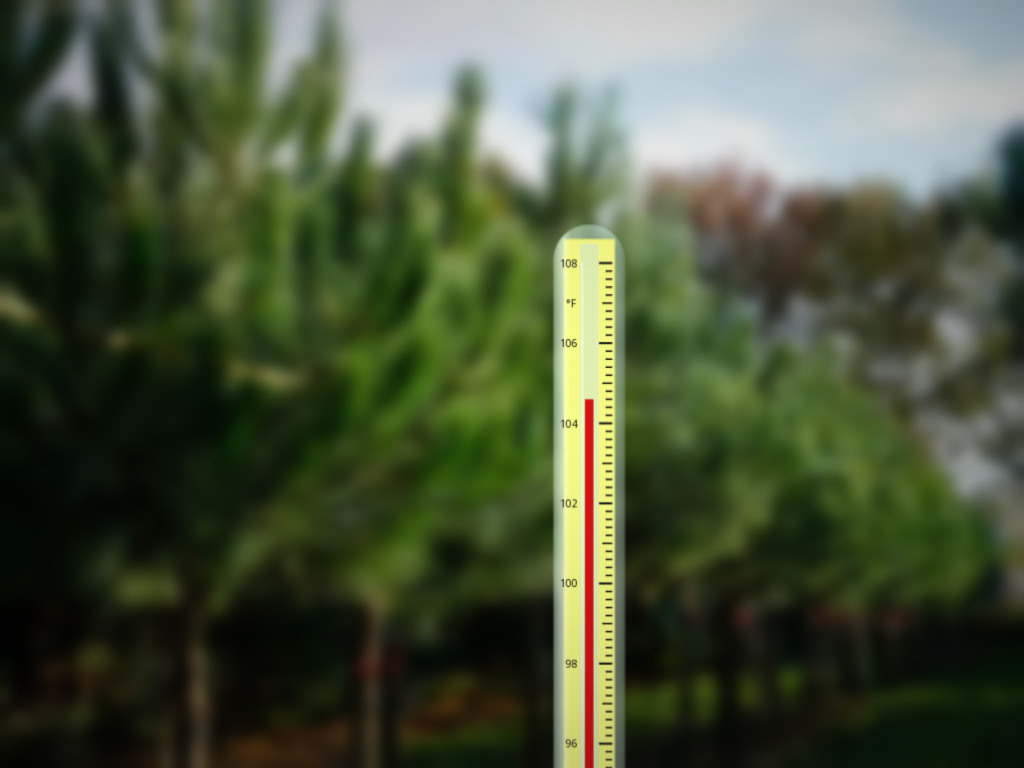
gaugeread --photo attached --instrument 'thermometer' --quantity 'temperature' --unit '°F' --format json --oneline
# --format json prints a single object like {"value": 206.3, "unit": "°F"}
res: {"value": 104.6, "unit": "°F"}
